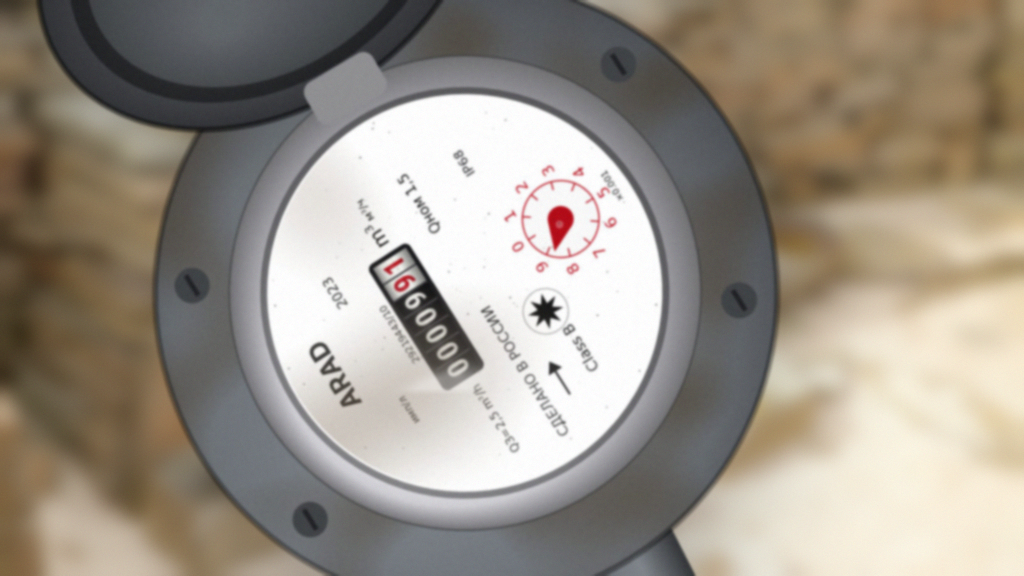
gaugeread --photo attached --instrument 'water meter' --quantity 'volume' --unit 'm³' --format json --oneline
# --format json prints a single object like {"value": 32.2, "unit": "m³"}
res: {"value": 9.918, "unit": "m³"}
